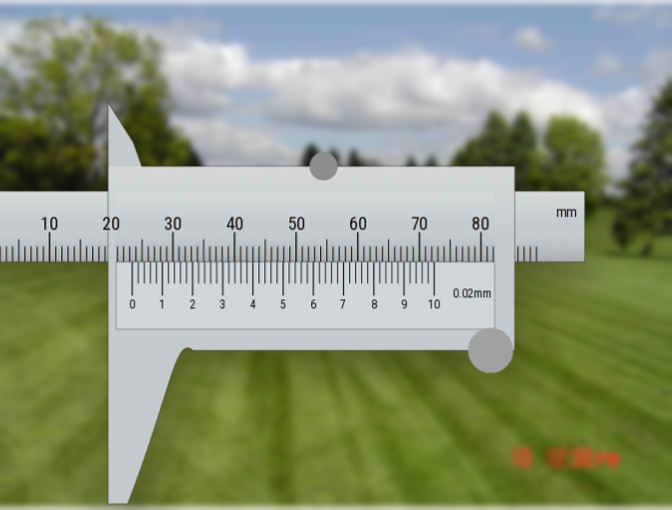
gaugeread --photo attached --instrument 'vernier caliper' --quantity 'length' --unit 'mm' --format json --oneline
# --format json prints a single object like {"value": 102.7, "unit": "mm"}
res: {"value": 23.4, "unit": "mm"}
